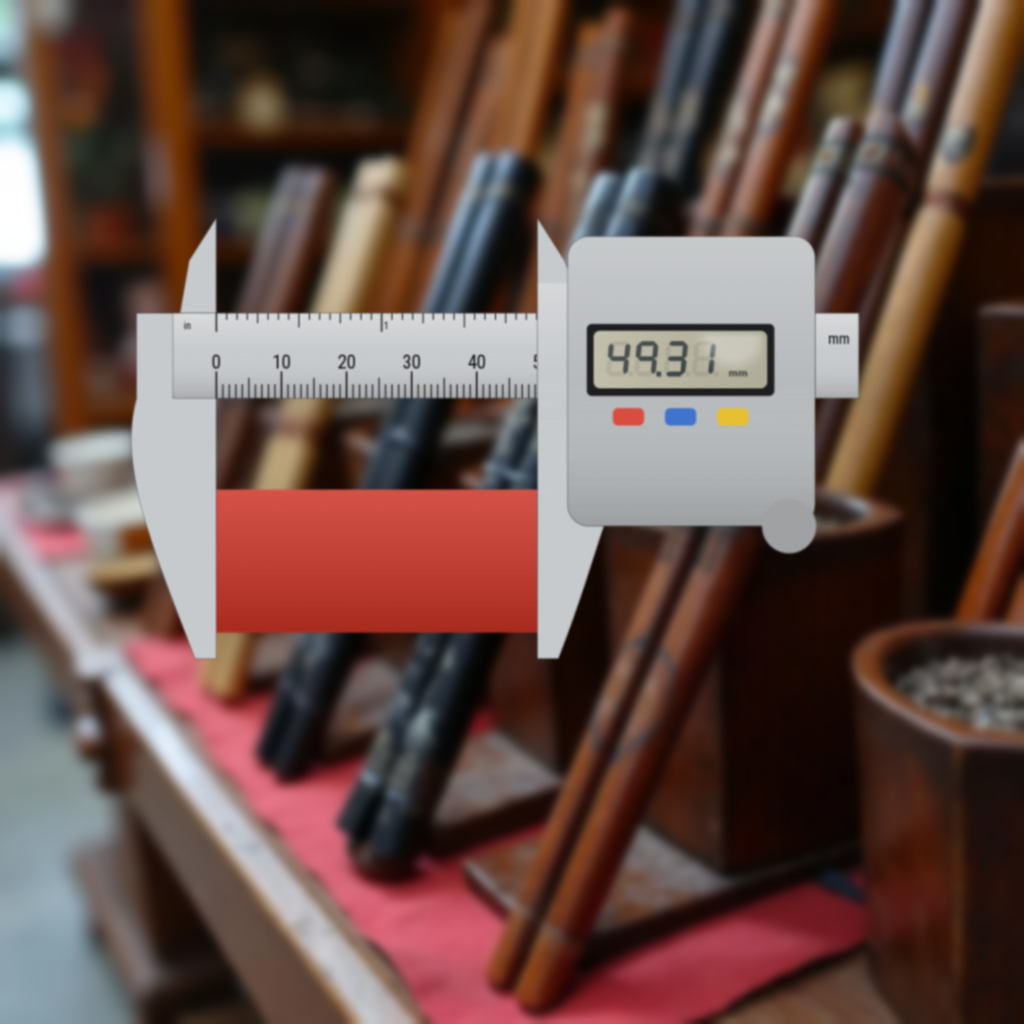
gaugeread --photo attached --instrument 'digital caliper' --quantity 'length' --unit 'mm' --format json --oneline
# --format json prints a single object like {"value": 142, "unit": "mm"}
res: {"value": 49.31, "unit": "mm"}
